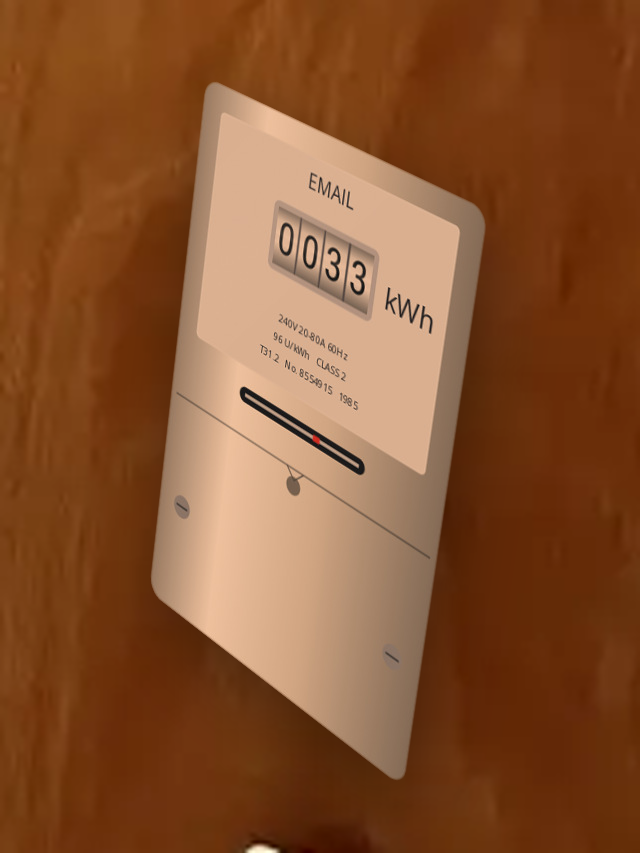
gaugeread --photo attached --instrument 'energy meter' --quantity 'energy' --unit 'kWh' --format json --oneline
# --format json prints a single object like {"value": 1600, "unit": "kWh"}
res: {"value": 33, "unit": "kWh"}
